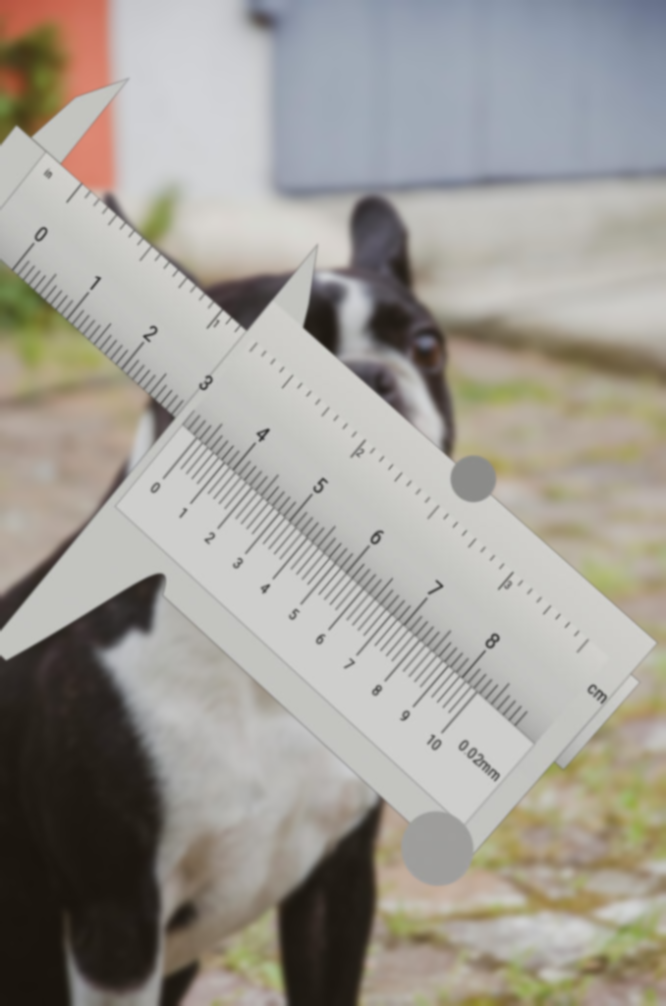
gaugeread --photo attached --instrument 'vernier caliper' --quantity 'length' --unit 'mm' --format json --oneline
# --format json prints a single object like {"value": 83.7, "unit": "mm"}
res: {"value": 33.6, "unit": "mm"}
